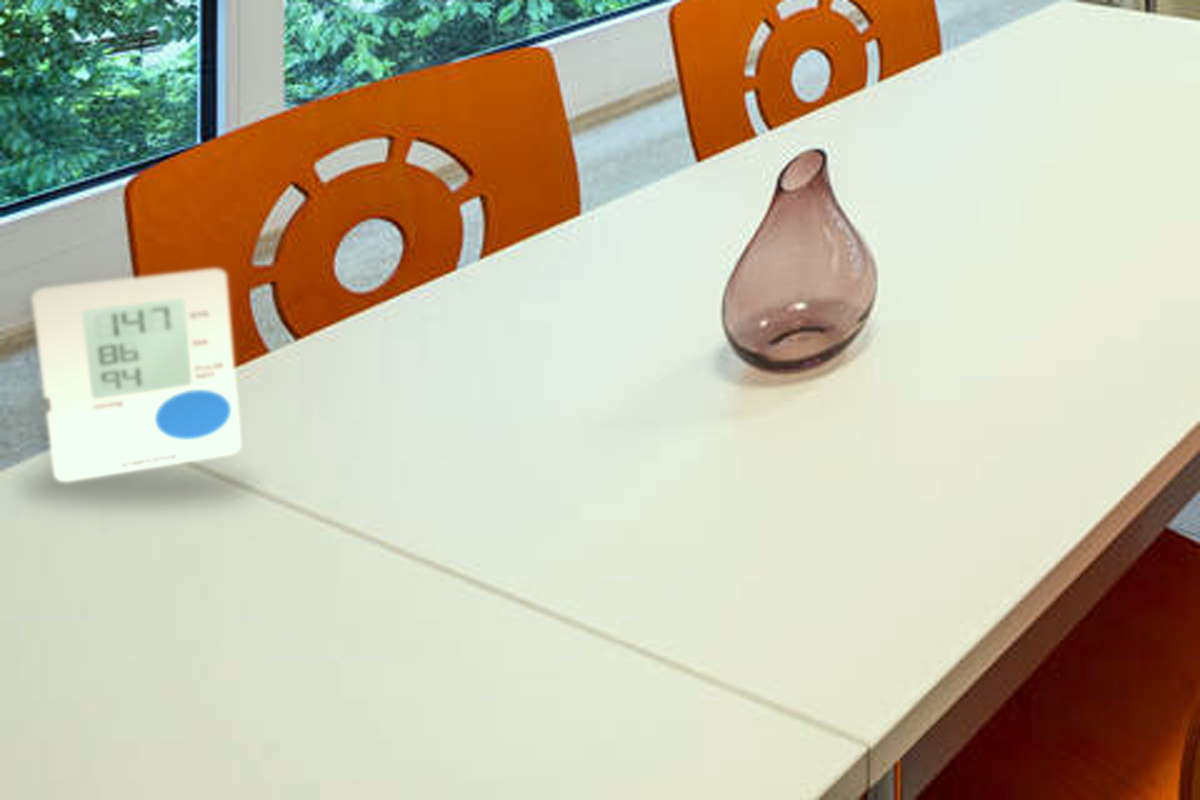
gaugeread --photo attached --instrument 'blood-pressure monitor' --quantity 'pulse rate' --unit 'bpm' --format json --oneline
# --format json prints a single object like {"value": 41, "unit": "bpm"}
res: {"value": 94, "unit": "bpm"}
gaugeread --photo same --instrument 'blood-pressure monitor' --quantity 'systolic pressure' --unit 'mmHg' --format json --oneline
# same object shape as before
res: {"value": 147, "unit": "mmHg"}
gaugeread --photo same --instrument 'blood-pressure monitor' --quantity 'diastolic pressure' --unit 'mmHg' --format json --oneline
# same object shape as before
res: {"value": 86, "unit": "mmHg"}
